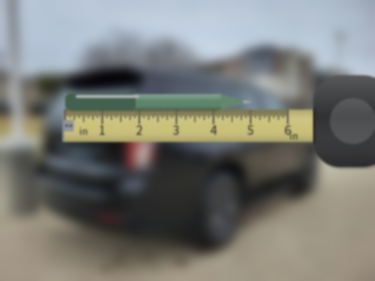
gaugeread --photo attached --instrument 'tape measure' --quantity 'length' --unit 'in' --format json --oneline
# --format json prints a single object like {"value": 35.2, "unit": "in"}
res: {"value": 5, "unit": "in"}
